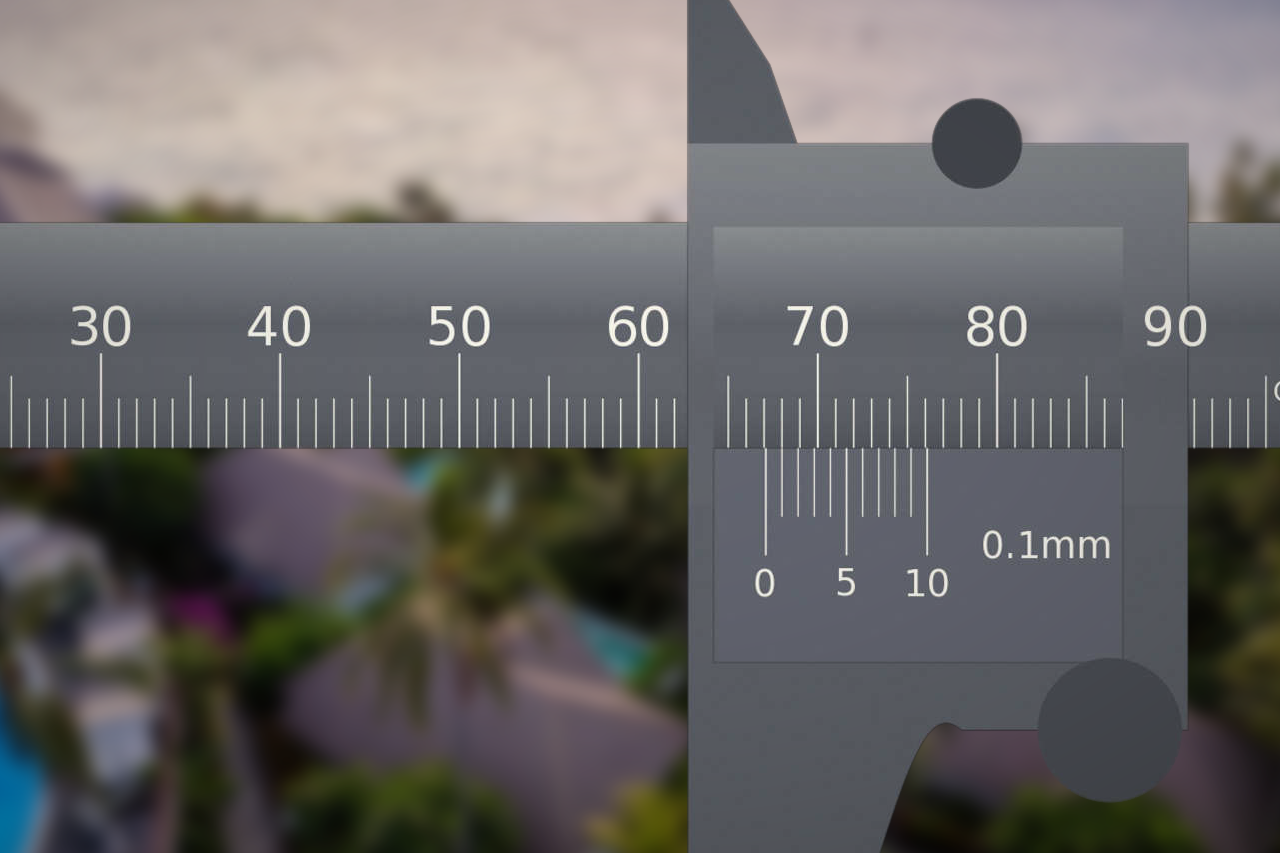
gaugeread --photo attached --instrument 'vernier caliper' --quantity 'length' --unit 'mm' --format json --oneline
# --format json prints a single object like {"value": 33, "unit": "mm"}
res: {"value": 67.1, "unit": "mm"}
